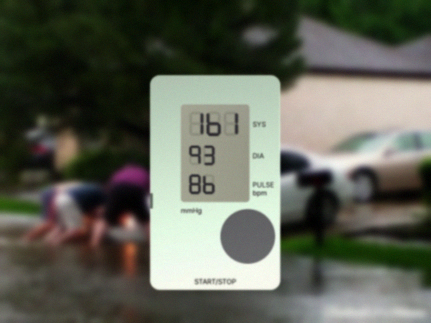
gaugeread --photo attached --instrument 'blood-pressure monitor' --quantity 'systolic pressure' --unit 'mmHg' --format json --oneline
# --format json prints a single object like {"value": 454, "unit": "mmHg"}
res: {"value": 161, "unit": "mmHg"}
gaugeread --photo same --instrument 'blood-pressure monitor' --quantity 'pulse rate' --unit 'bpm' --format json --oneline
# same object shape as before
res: {"value": 86, "unit": "bpm"}
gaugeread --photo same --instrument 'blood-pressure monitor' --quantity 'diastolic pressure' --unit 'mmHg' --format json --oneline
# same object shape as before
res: {"value": 93, "unit": "mmHg"}
